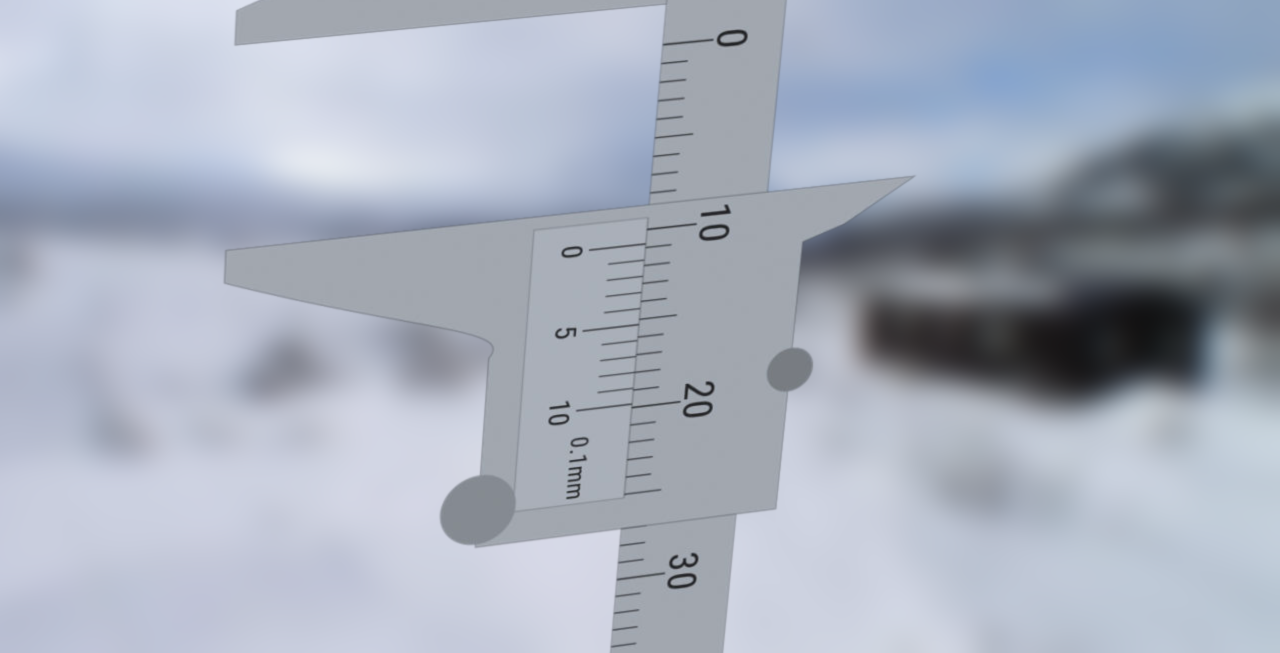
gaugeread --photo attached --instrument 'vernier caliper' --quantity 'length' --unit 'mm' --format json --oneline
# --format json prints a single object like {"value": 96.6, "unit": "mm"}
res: {"value": 10.8, "unit": "mm"}
